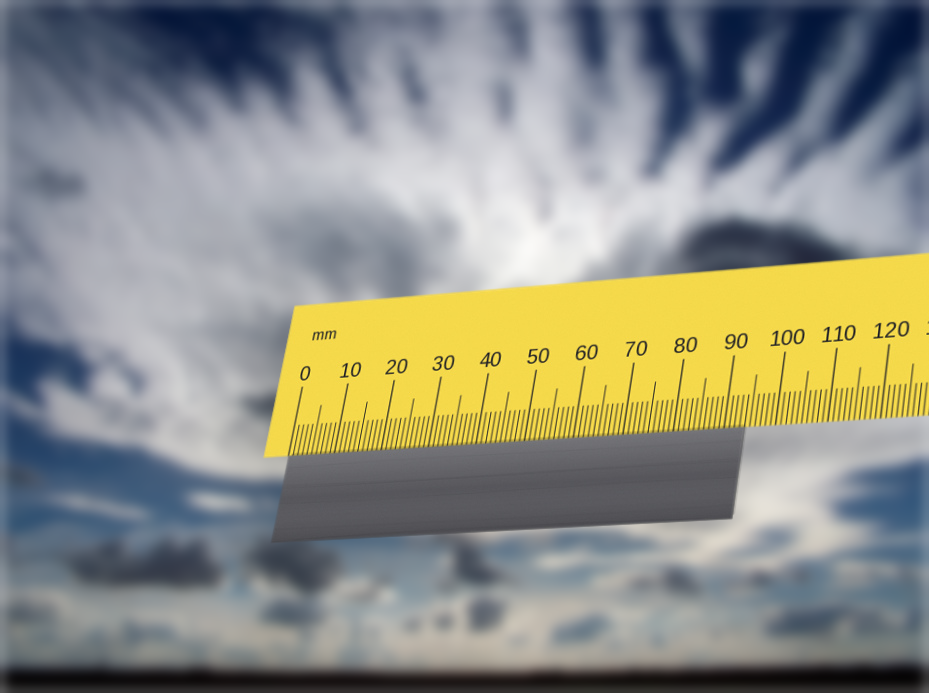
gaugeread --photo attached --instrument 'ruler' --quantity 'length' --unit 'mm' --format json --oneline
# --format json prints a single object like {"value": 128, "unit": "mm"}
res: {"value": 94, "unit": "mm"}
